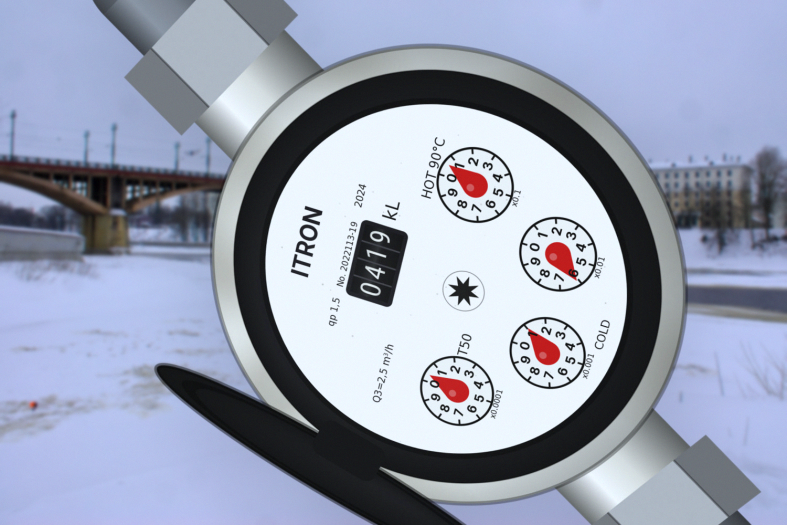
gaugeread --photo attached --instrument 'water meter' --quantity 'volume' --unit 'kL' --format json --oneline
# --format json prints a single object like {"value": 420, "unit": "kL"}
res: {"value": 419.0610, "unit": "kL"}
